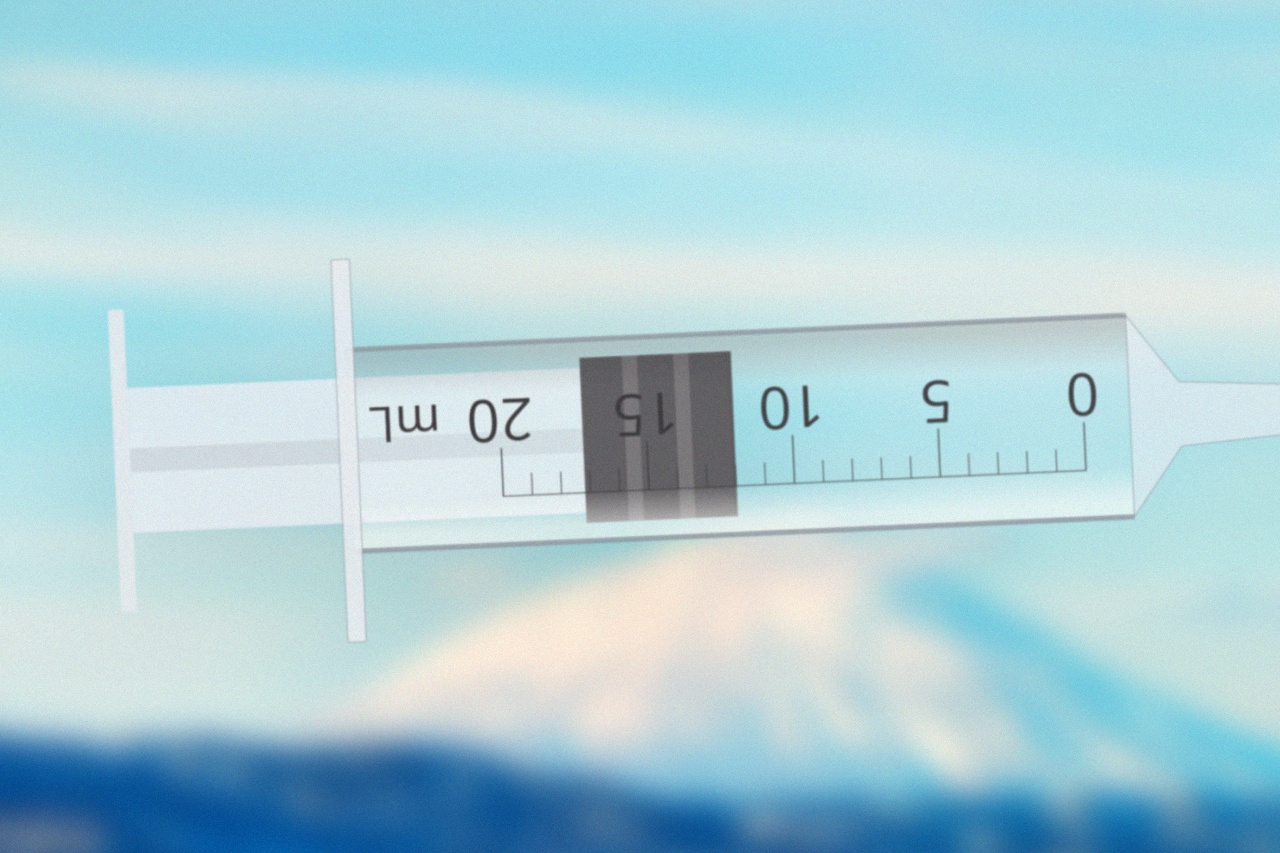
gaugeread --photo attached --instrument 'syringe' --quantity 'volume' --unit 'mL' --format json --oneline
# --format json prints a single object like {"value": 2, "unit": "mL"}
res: {"value": 12, "unit": "mL"}
